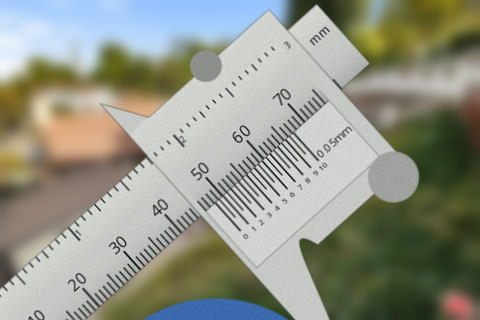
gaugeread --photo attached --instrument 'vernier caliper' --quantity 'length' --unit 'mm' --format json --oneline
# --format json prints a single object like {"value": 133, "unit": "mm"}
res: {"value": 48.2, "unit": "mm"}
